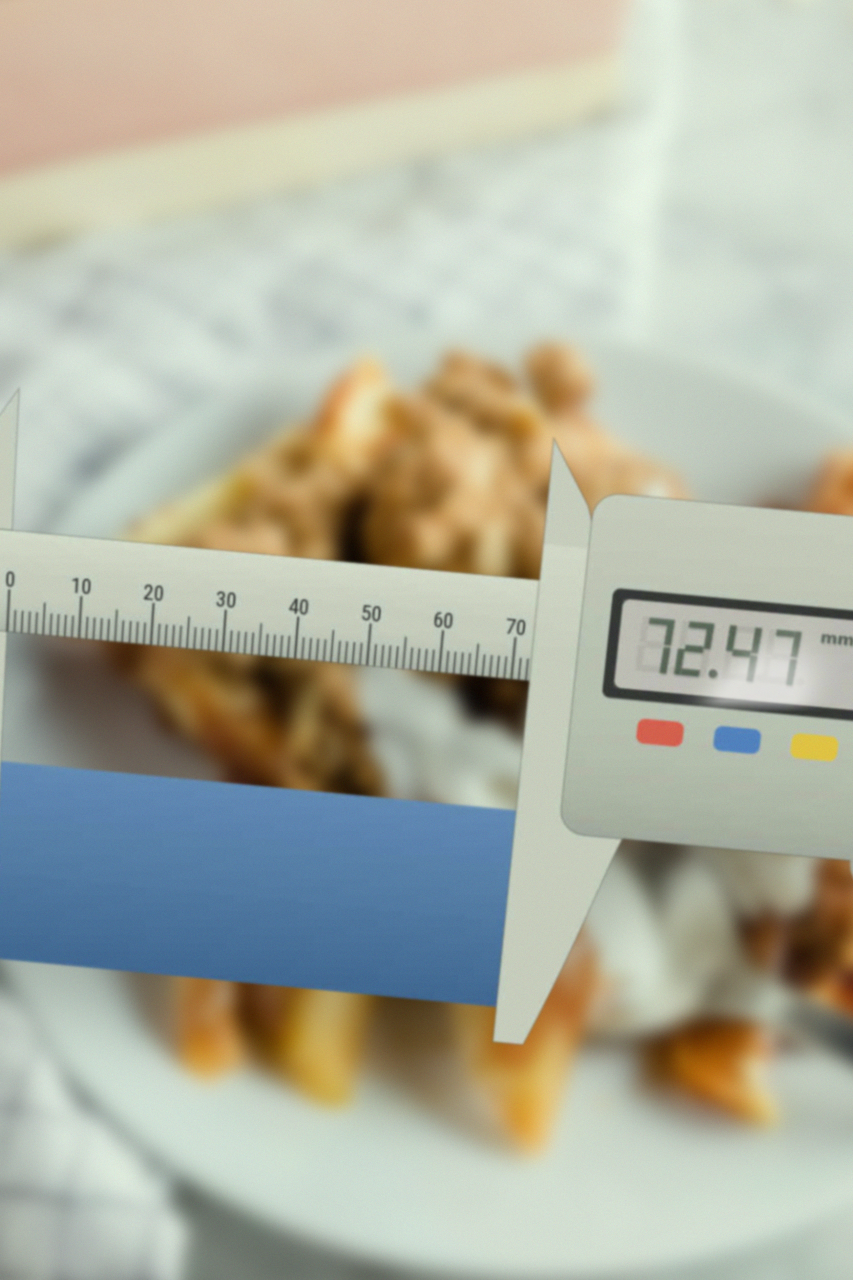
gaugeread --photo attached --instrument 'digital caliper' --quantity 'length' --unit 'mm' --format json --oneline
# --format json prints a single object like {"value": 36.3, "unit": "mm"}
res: {"value": 72.47, "unit": "mm"}
